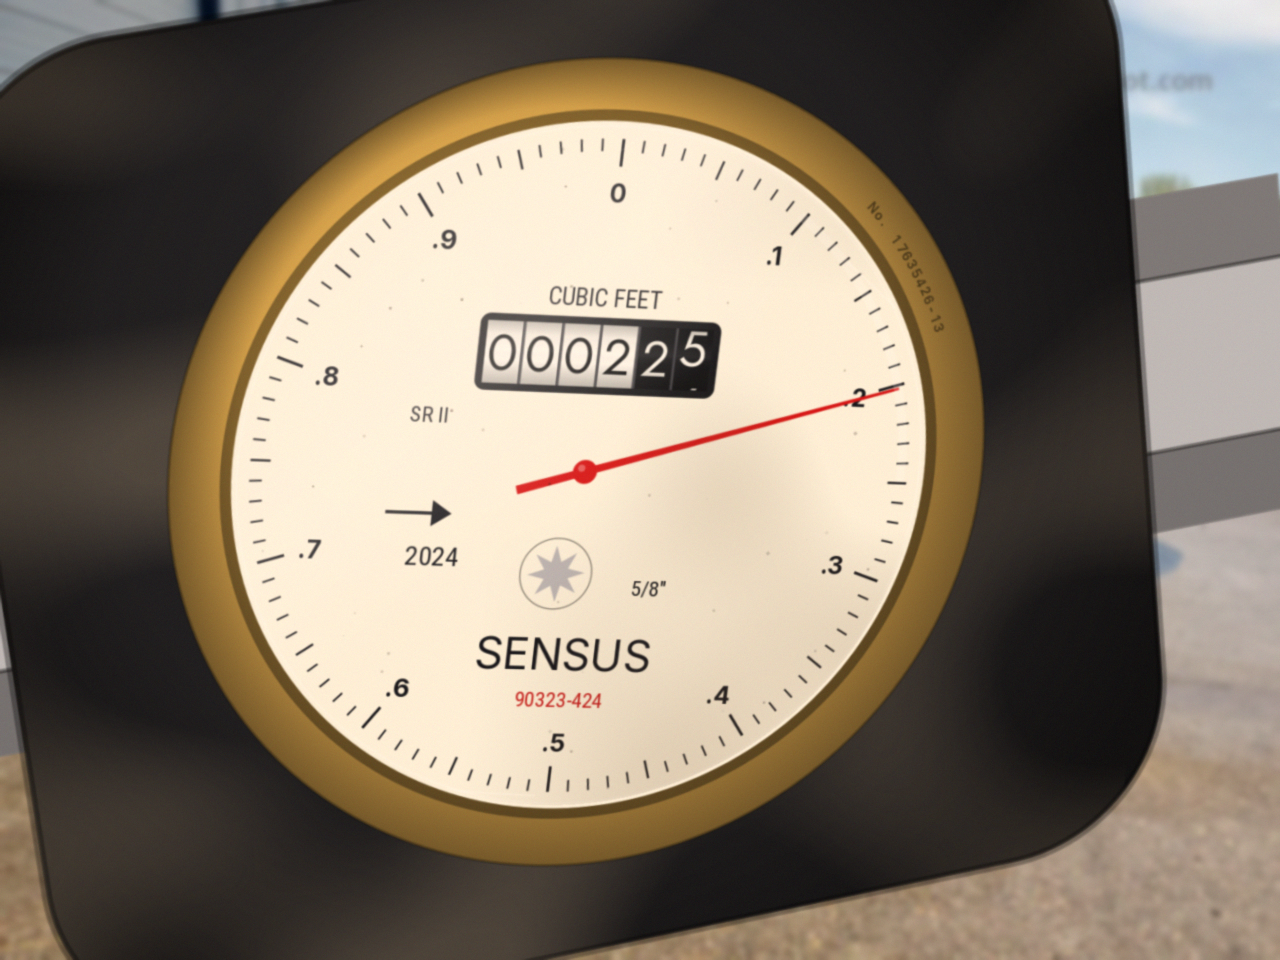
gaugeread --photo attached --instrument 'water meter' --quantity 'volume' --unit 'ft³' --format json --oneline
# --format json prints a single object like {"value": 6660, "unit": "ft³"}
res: {"value": 225.20, "unit": "ft³"}
